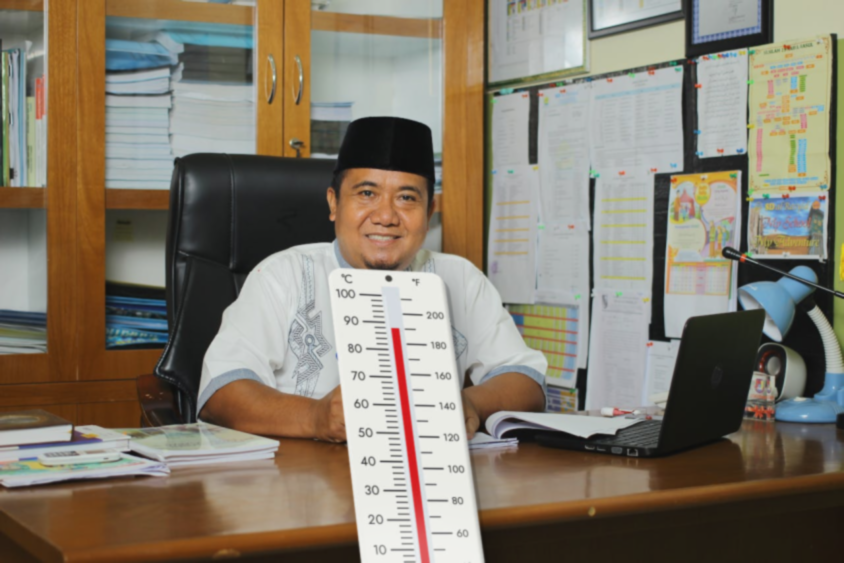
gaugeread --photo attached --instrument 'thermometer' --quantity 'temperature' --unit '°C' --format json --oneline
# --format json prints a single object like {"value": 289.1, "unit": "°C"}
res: {"value": 88, "unit": "°C"}
